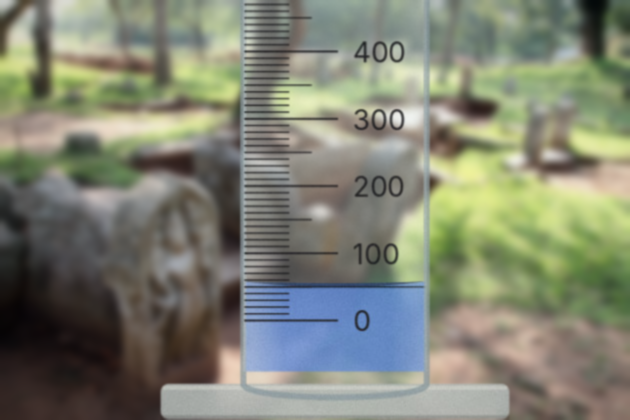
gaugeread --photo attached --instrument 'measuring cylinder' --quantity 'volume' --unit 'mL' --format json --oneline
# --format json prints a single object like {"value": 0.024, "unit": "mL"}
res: {"value": 50, "unit": "mL"}
